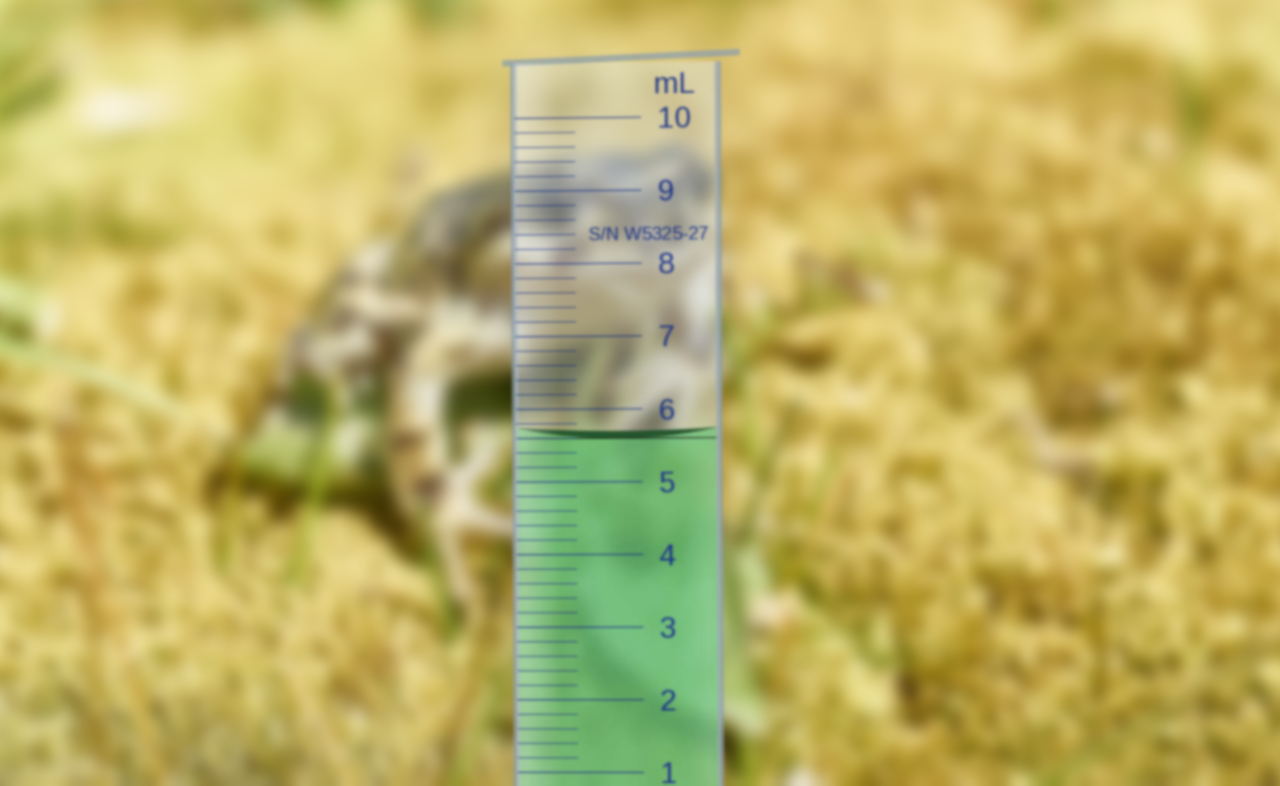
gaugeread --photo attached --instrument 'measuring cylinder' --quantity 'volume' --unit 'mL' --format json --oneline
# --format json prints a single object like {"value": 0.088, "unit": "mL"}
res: {"value": 5.6, "unit": "mL"}
